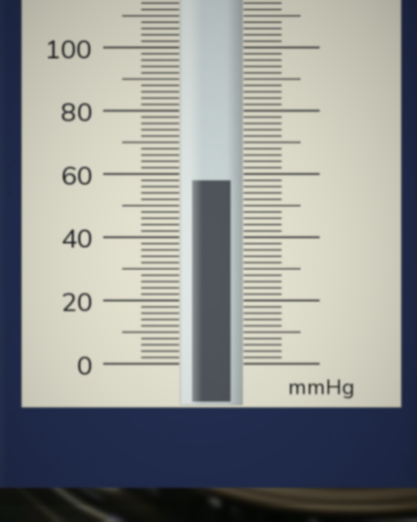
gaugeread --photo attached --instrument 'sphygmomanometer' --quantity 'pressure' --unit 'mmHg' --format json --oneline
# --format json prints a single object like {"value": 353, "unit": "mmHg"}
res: {"value": 58, "unit": "mmHg"}
